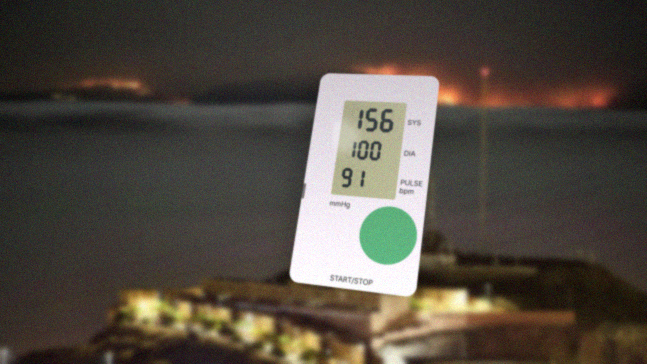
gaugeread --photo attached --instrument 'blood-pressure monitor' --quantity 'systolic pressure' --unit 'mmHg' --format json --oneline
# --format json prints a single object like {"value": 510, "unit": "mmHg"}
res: {"value": 156, "unit": "mmHg"}
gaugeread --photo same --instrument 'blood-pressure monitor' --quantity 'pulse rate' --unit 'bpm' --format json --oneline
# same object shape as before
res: {"value": 91, "unit": "bpm"}
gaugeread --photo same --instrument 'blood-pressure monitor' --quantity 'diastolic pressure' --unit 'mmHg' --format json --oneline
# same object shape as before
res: {"value": 100, "unit": "mmHg"}
